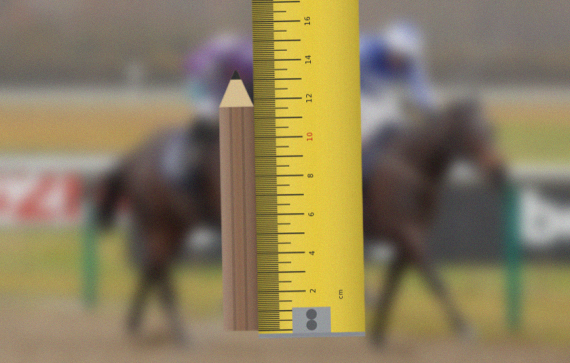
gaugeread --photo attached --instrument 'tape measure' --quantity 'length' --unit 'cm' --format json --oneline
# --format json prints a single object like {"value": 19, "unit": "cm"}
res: {"value": 13.5, "unit": "cm"}
